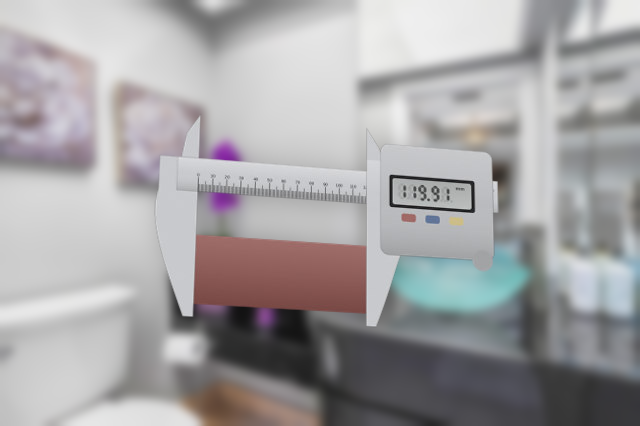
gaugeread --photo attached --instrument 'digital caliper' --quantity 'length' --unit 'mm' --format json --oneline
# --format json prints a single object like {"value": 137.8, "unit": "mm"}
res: {"value": 119.91, "unit": "mm"}
